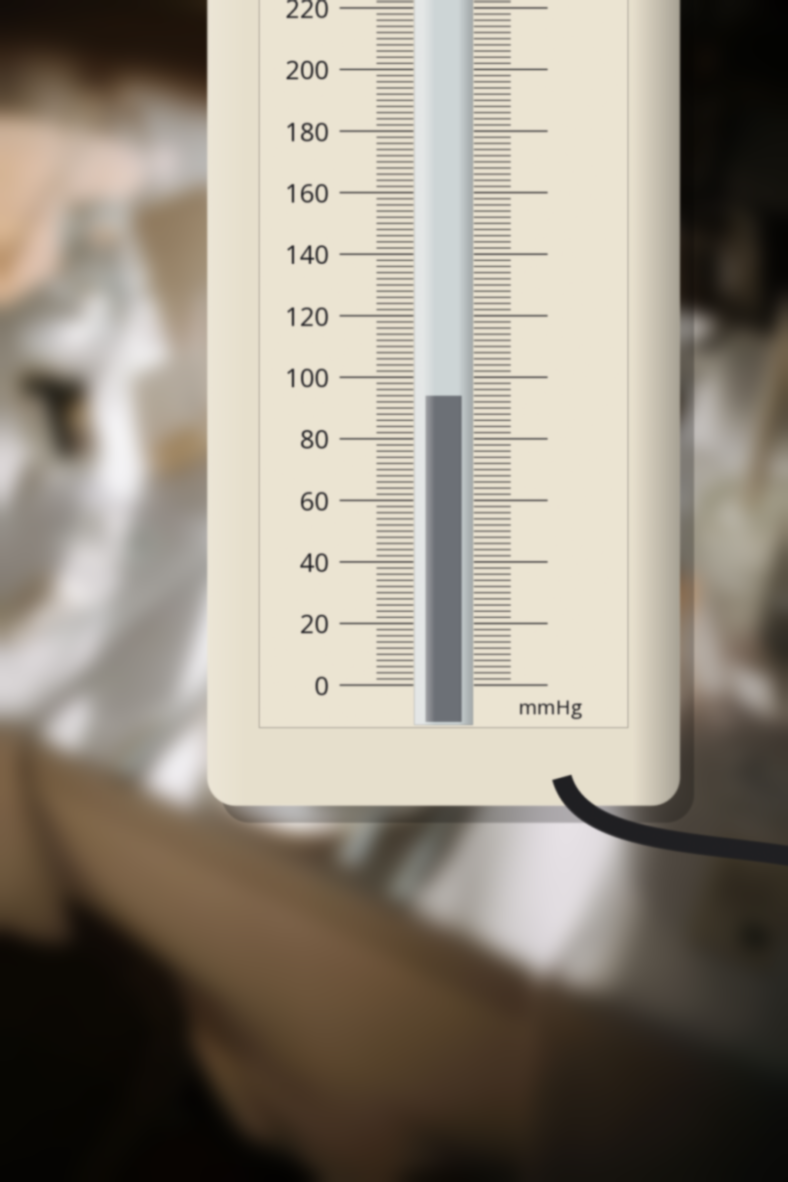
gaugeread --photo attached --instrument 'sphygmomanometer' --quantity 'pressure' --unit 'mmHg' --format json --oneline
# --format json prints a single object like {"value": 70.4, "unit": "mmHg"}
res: {"value": 94, "unit": "mmHg"}
